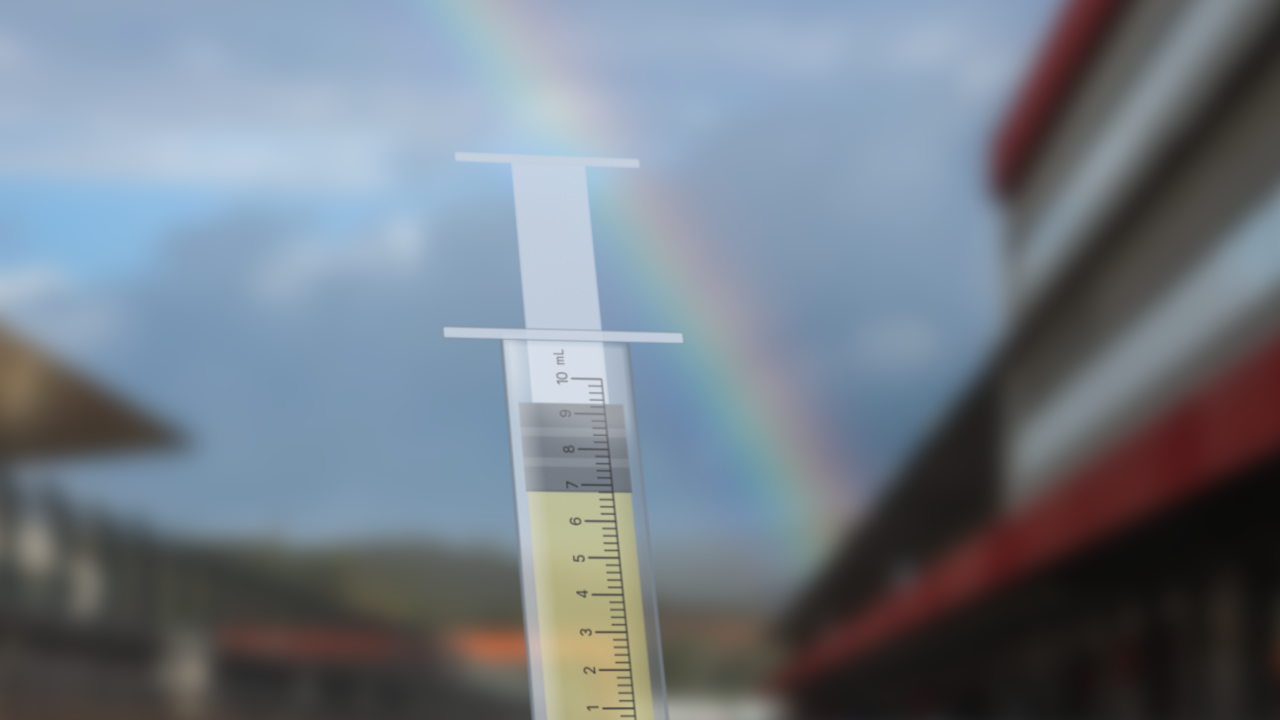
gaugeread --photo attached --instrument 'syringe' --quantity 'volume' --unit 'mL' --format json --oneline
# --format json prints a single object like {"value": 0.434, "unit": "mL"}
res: {"value": 6.8, "unit": "mL"}
